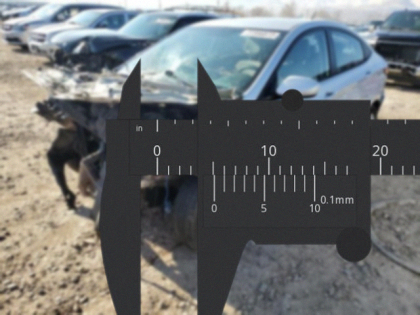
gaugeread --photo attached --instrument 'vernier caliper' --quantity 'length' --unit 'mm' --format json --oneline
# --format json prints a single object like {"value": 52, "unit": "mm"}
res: {"value": 5.1, "unit": "mm"}
